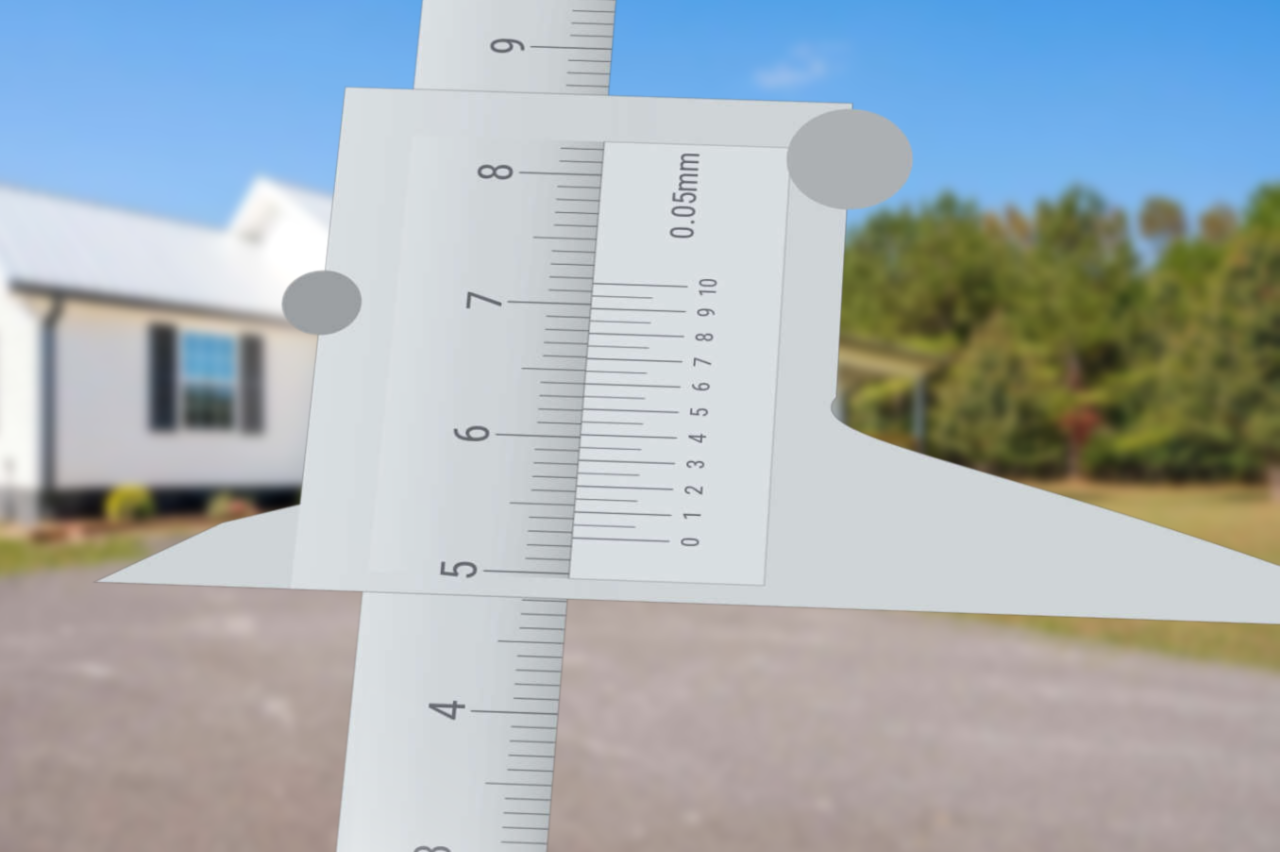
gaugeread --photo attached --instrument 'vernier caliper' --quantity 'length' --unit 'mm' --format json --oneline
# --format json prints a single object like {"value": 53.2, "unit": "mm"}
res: {"value": 52.6, "unit": "mm"}
